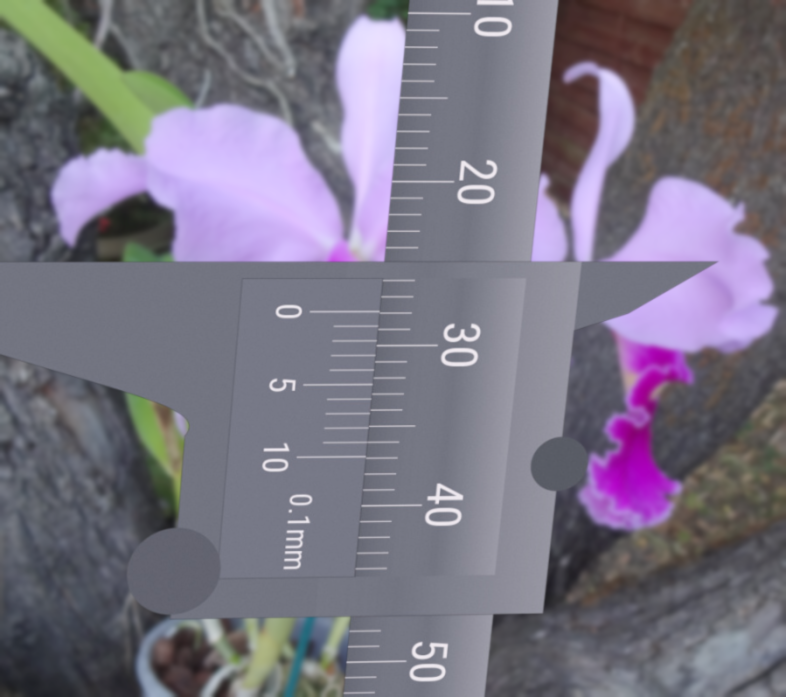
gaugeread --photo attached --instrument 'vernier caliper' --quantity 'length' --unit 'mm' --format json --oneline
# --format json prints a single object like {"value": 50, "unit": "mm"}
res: {"value": 27.9, "unit": "mm"}
